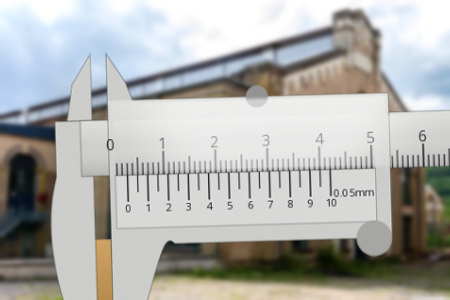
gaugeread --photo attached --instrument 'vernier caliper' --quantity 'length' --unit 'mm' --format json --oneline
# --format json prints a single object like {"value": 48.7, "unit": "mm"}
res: {"value": 3.0, "unit": "mm"}
